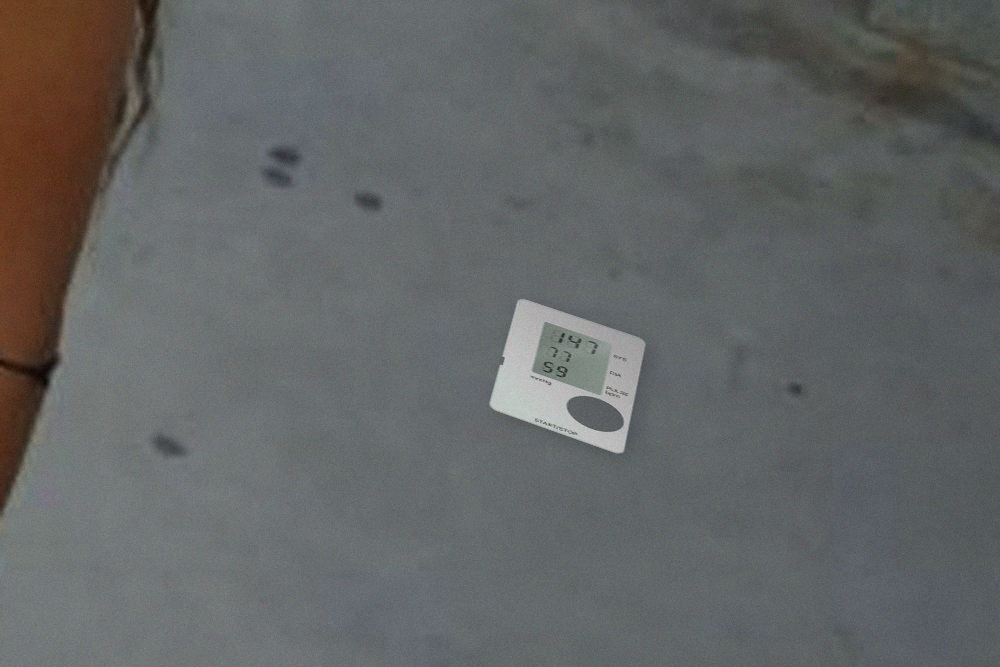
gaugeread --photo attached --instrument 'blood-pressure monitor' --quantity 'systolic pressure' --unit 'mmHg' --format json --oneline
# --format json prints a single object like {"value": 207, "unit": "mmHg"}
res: {"value": 147, "unit": "mmHg"}
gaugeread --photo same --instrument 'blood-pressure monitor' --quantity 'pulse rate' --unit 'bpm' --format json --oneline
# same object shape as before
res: {"value": 59, "unit": "bpm"}
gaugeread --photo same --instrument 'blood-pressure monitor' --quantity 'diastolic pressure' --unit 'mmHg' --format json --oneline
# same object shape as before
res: {"value": 77, "unit": "mmHg"}
